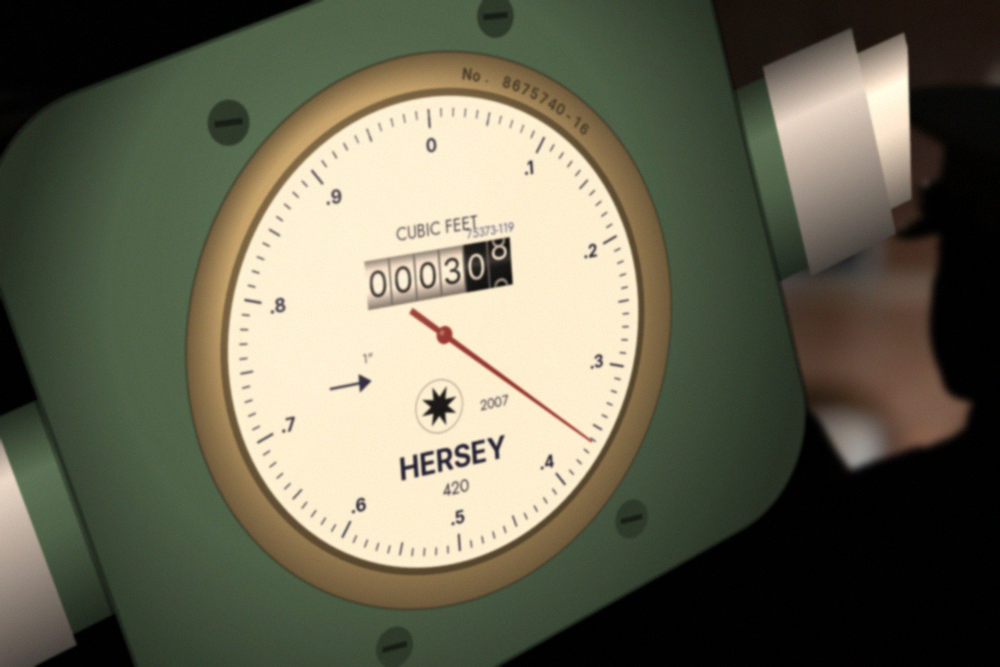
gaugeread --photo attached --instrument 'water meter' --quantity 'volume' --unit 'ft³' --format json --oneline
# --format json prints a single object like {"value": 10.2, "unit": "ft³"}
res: {"value": 308.36, "unit": "ft³"}
